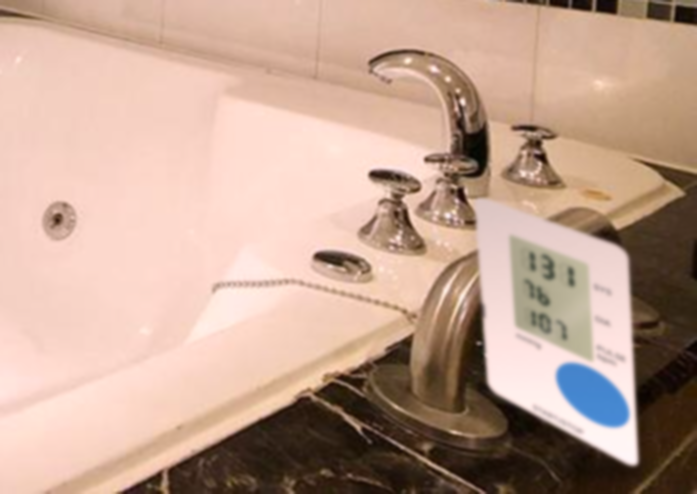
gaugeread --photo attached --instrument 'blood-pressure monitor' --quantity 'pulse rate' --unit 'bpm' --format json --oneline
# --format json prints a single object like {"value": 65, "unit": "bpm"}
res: {"value": 107, "unit": "bpm"}
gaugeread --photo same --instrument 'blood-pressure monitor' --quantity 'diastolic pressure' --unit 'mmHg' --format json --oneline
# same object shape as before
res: {"value": 76, "unit": "mmHg"}
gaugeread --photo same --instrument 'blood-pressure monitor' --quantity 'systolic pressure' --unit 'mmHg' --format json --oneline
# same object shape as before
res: {"value": 131, "unit": "mmHg"}
